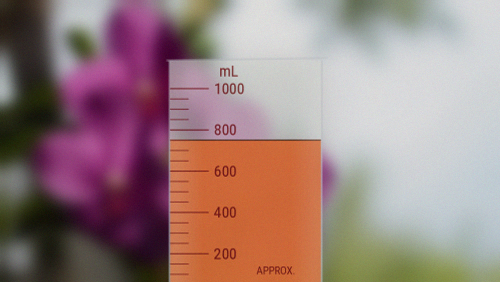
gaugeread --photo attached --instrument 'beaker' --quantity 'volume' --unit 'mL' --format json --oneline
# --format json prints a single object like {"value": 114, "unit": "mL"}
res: {"value": 750, "unit": "mL"}
